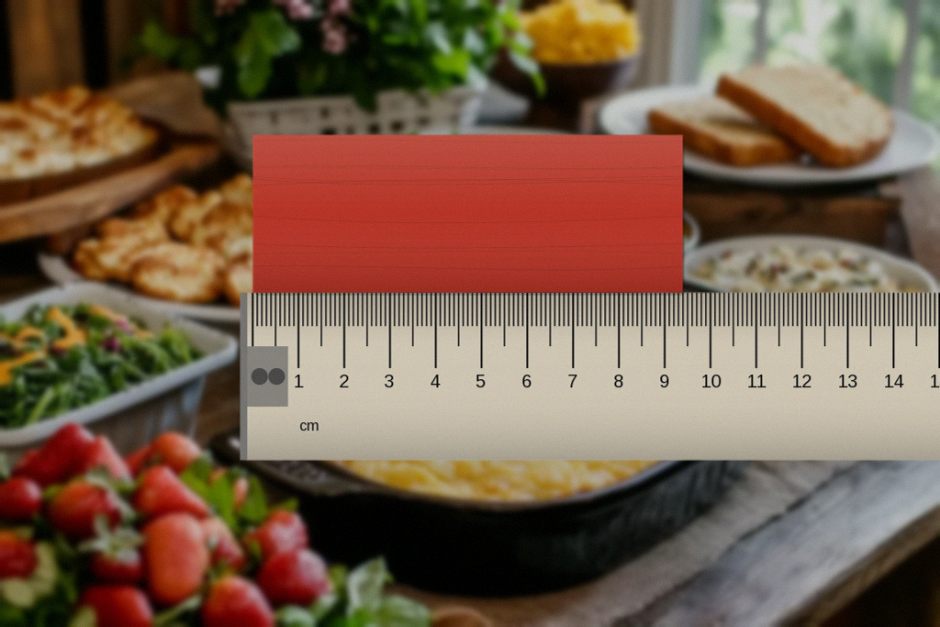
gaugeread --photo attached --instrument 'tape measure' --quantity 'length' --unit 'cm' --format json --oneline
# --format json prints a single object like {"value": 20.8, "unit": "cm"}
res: {"value": 9.4, "unit": "cm"}
